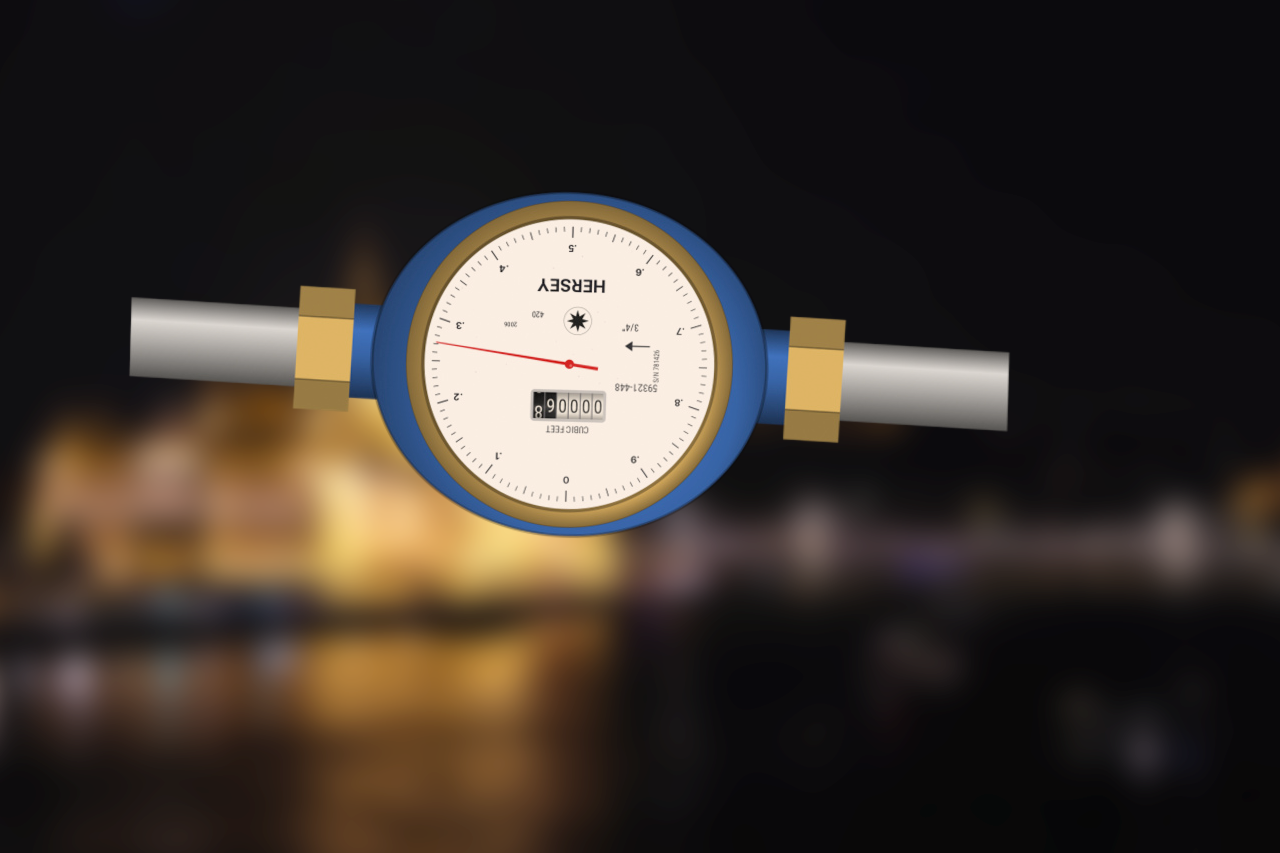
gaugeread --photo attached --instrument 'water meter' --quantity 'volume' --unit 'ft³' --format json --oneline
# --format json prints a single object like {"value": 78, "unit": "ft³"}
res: {"value": 68.27, "unit": "ft³"}
